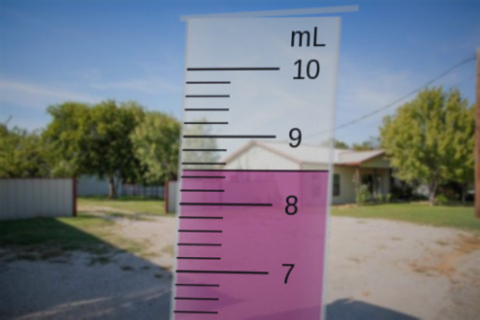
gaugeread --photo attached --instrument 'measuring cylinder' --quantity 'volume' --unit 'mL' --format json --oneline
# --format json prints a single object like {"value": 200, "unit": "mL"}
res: {"value": 8.5, "unit": "mL"}
